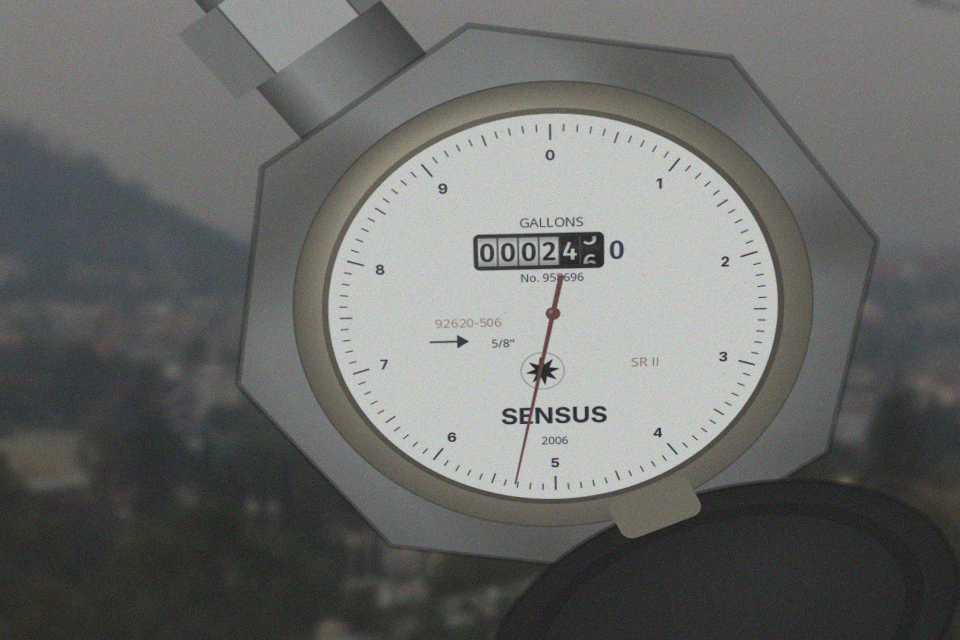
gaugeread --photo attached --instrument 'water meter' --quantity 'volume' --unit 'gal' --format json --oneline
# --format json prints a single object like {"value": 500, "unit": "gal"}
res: {"value": 2455.3, "unit": "gal"}
